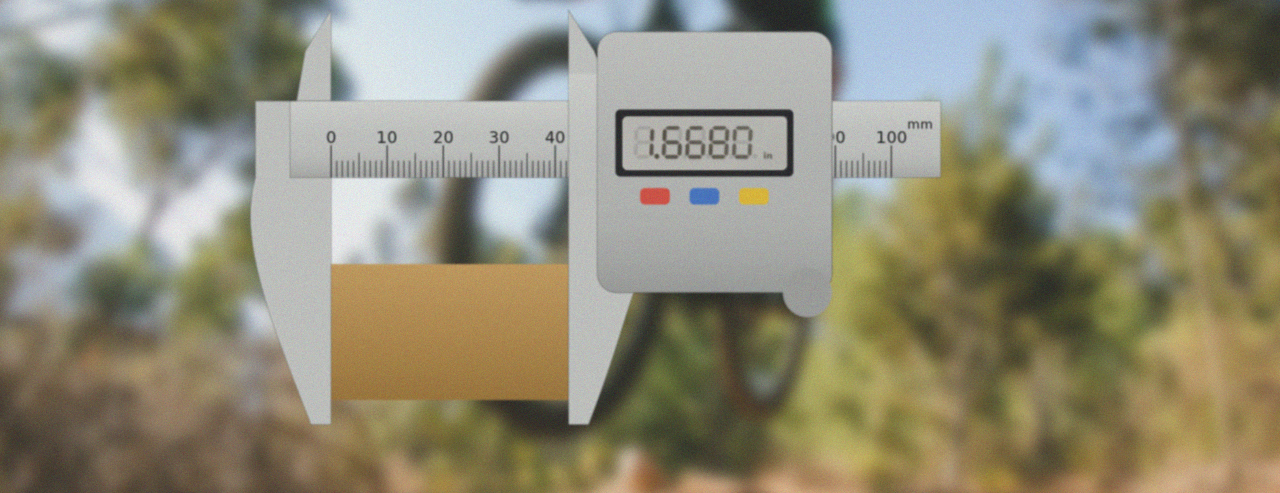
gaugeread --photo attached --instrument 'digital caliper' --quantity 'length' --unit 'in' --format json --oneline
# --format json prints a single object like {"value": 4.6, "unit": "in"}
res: {"value": 1.6680, "unit": "in"}
